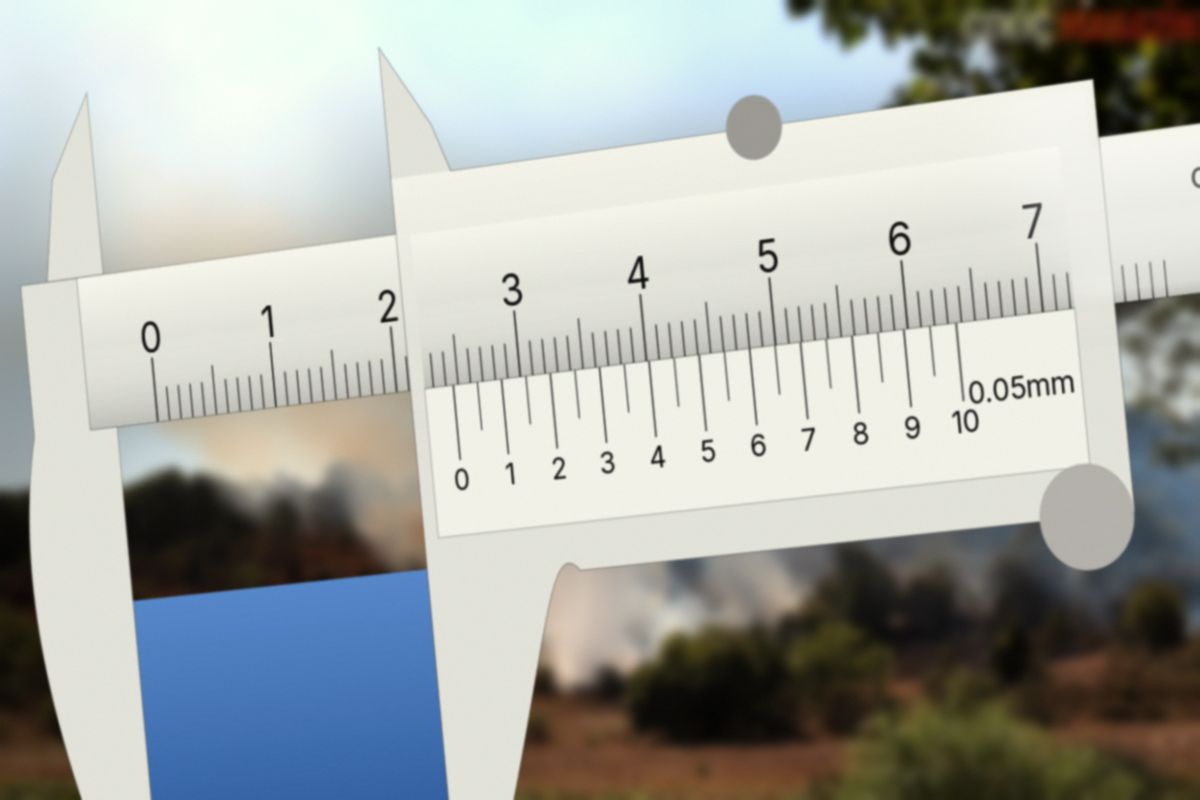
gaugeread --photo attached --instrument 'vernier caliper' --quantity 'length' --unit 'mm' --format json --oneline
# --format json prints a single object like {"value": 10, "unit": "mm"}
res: {"value": 24.6, "unit": "mm"}
